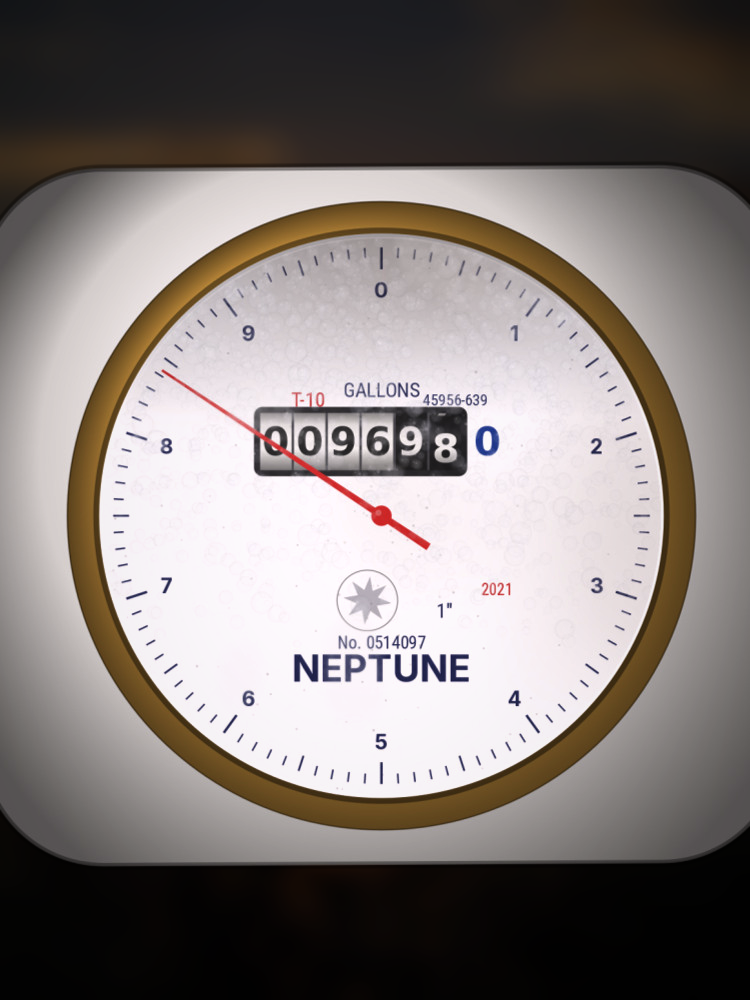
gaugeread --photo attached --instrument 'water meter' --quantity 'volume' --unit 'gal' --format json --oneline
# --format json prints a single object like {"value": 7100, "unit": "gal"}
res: {"value": 96978.4, "unit": "gal"}
